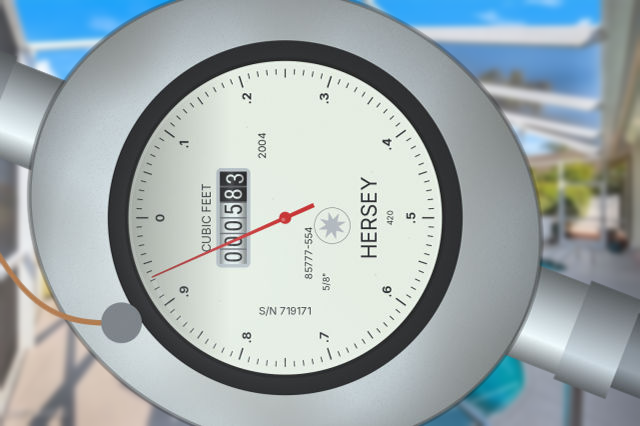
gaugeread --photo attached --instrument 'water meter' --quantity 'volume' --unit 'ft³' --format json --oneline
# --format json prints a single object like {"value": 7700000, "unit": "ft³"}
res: {"value": 582.93, "unit": "ft³"}
